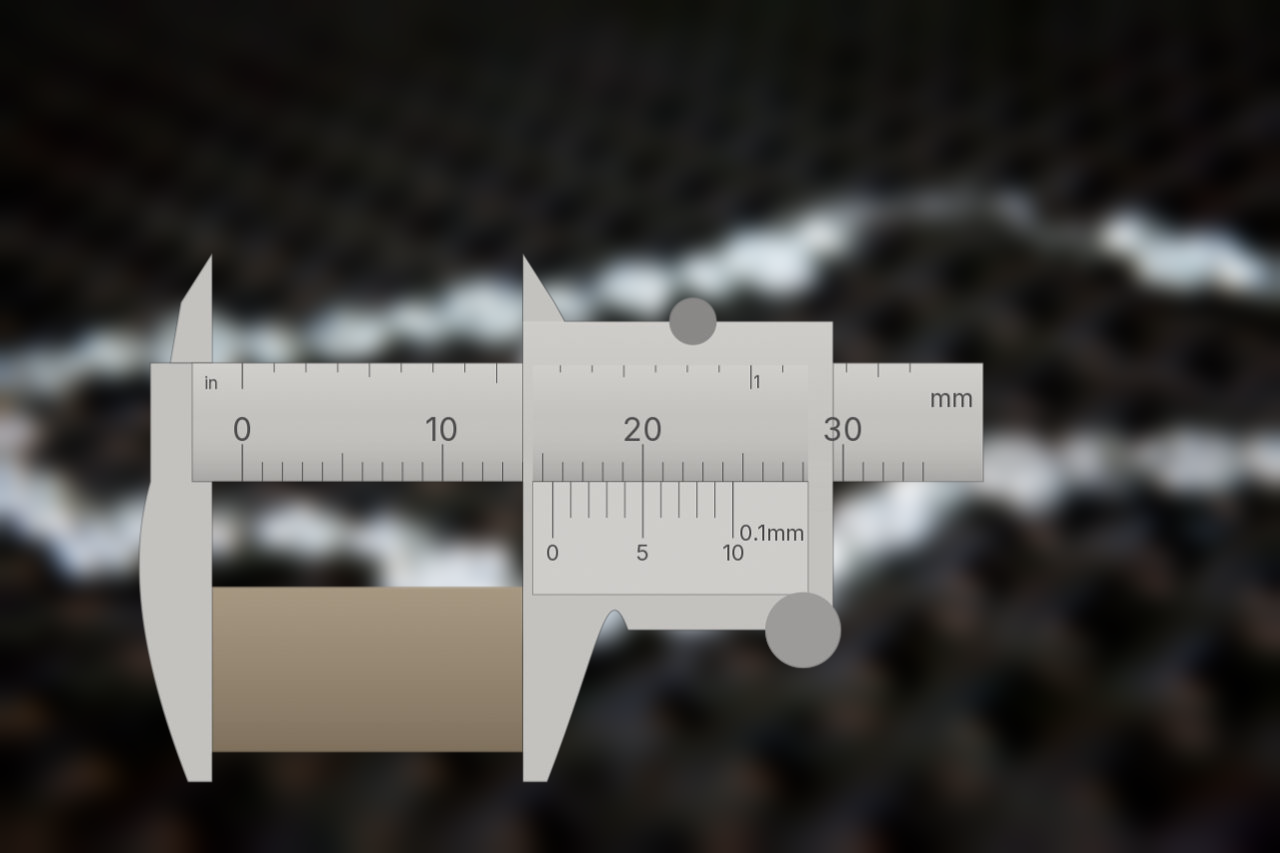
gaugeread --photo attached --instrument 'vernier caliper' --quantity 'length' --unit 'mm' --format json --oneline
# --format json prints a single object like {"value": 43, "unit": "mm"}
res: {"value": 15.5, "unit": "mm"}
